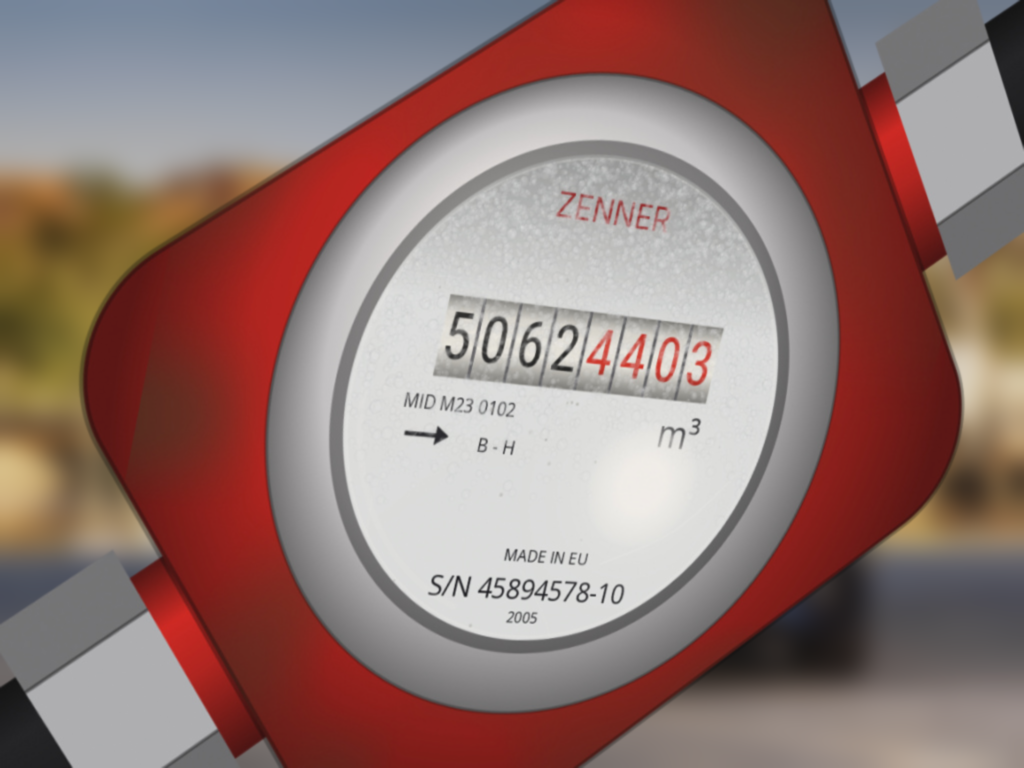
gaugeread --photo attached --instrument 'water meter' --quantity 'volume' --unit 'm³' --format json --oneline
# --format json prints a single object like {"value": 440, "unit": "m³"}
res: {"value": 5062.4403, "unit": "m³"}
